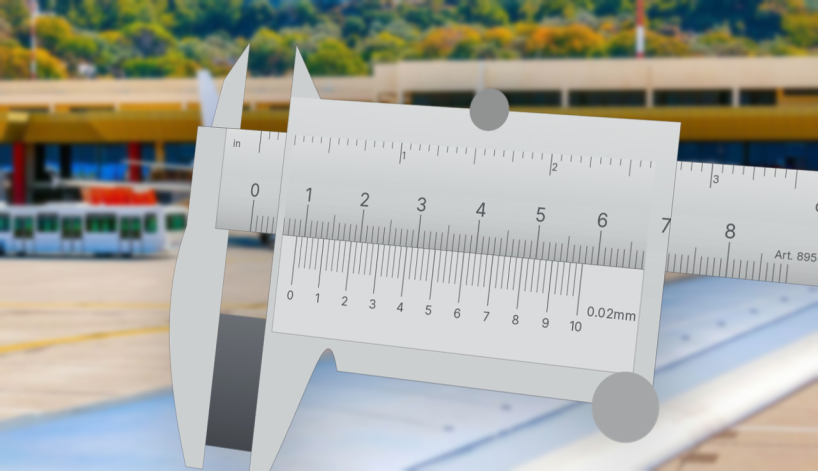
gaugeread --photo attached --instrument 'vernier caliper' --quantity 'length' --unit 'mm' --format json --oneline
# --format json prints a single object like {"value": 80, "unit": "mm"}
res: {"value": 8.6, "unit": "mm"}
